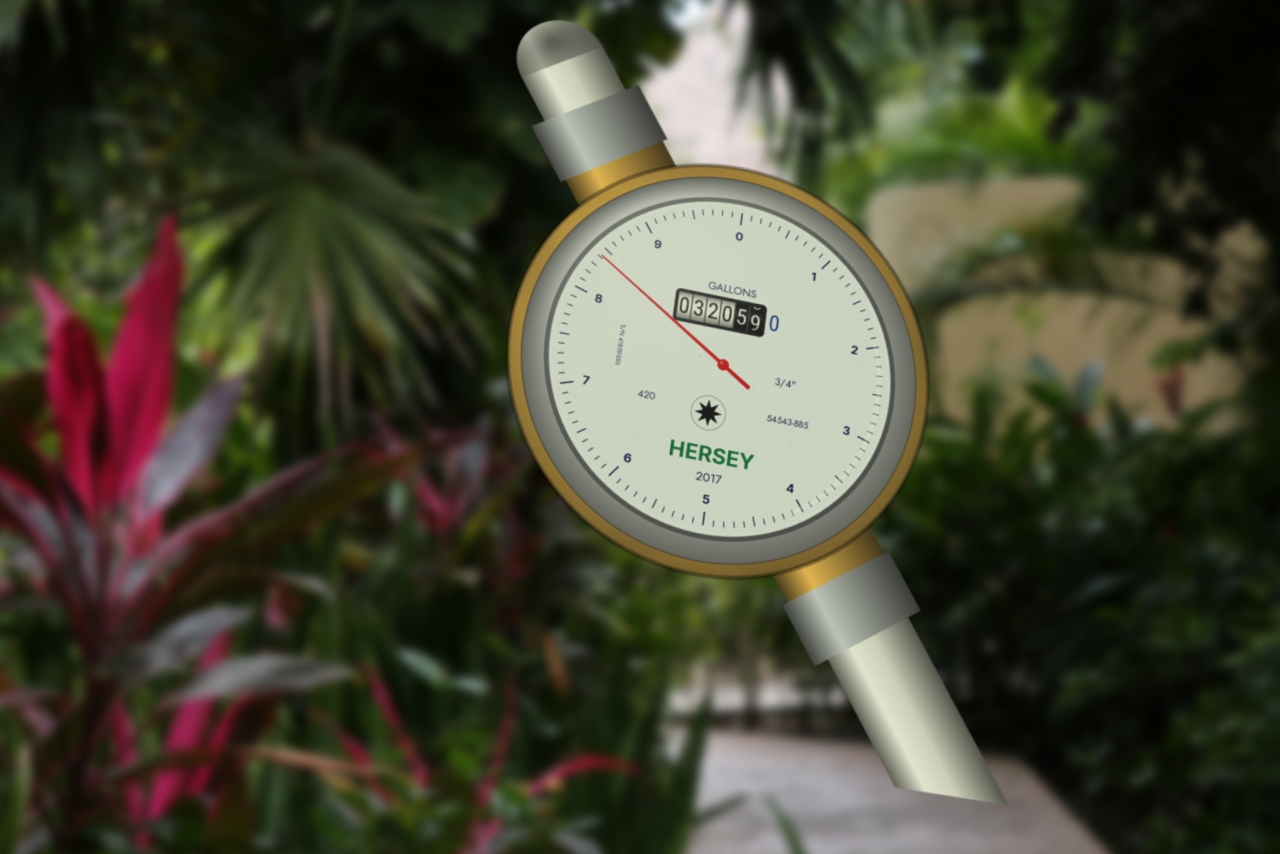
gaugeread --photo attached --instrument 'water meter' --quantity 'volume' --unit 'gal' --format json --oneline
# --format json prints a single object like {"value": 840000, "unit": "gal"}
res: {"value": 320588.4, "unit": "gal"}
